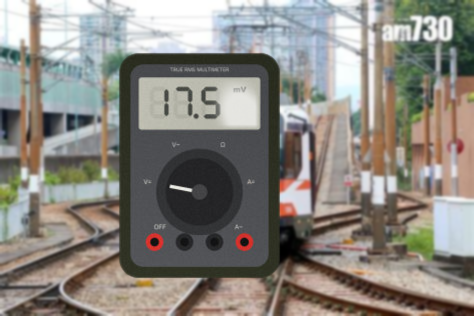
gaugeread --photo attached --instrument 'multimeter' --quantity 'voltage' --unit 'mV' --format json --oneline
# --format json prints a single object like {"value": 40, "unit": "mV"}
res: {"value": 17.5, "unit": "mV"}
